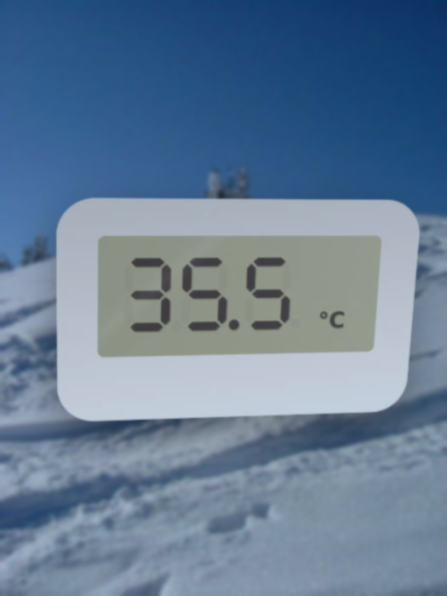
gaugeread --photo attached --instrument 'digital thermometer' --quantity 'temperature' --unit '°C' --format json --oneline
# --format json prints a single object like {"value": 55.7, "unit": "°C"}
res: {"value": 35.5, "unit": "°C"}
